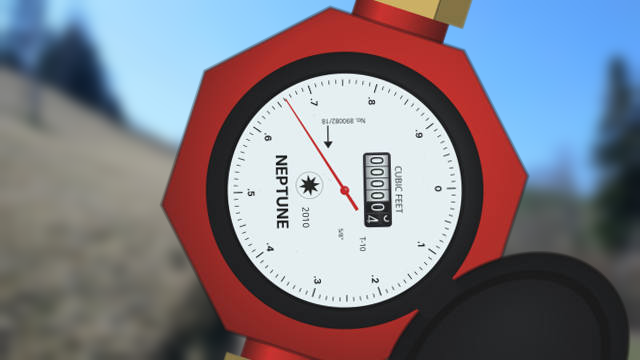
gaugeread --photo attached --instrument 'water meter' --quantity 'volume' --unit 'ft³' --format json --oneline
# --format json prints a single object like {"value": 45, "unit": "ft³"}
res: {"value": 3.66, "unit": "ft³"}
